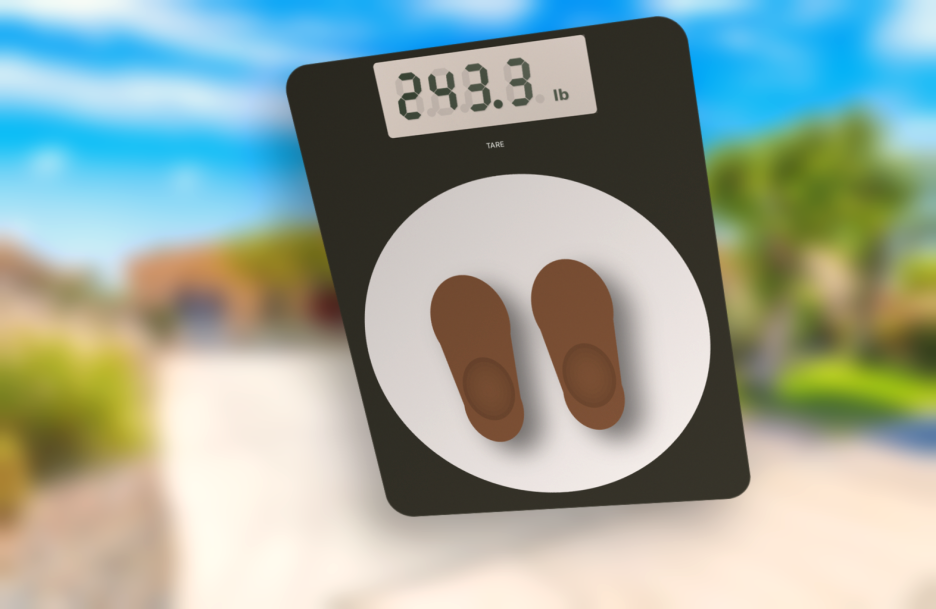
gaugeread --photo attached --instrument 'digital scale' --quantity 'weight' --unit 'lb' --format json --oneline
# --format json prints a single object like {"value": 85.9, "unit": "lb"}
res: {"value": 243.3, "unit": "lb"}
